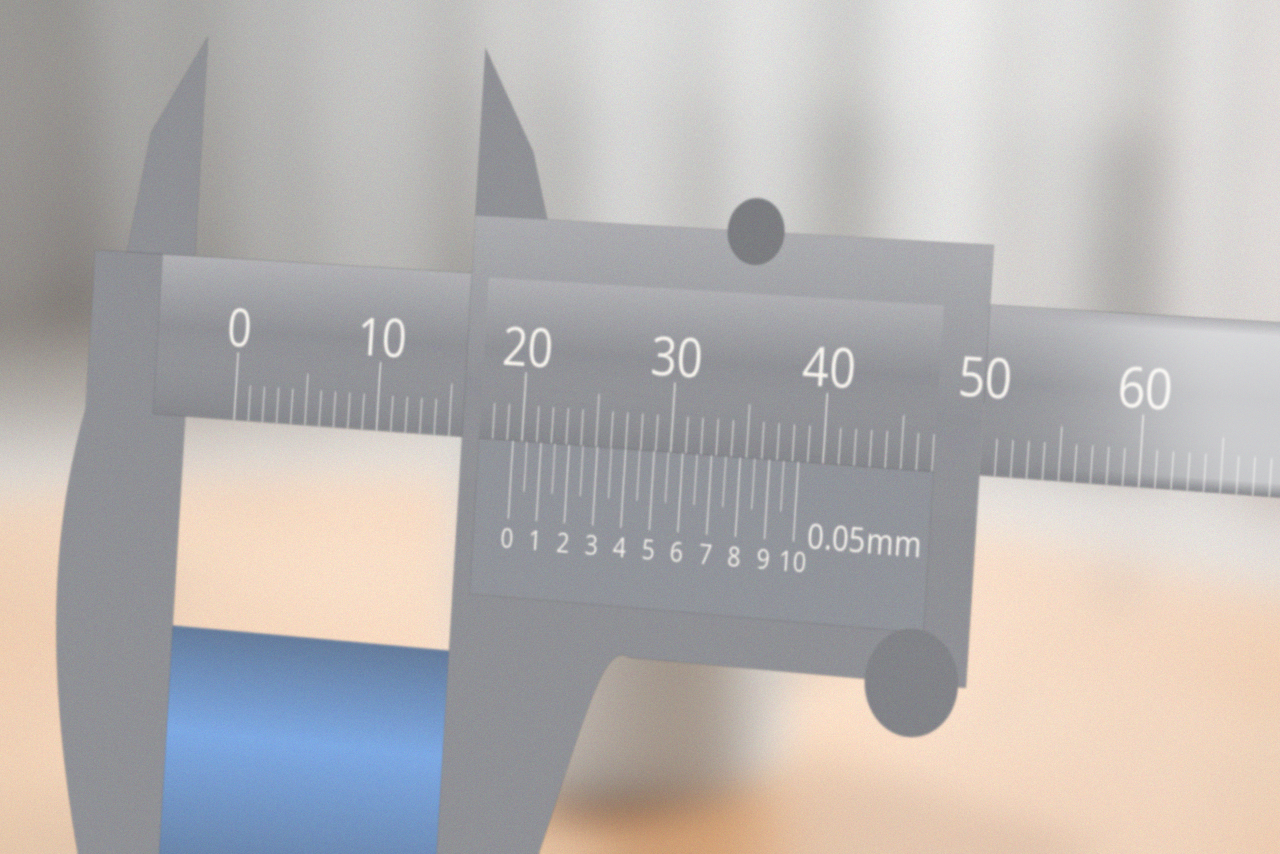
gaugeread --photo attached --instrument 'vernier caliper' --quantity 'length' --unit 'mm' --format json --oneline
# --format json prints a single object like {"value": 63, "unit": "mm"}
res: {"value": 19.4, "unit": "mm"}
